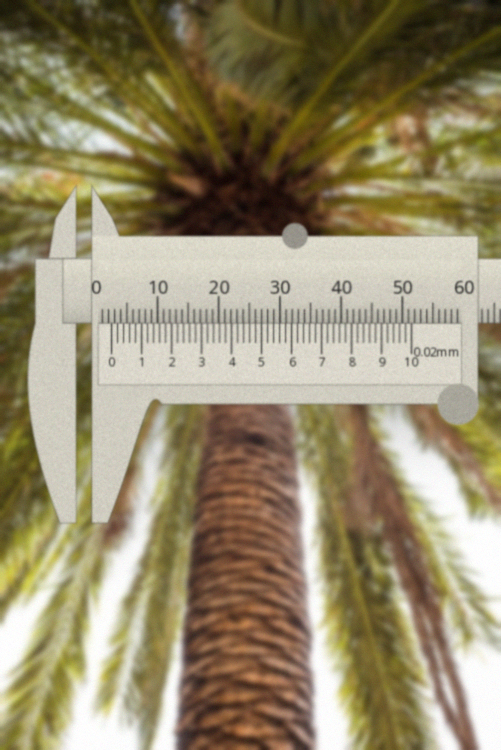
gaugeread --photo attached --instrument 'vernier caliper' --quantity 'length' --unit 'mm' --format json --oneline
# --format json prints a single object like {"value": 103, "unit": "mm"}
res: {"value": 2.5, "unit": "mm"}
